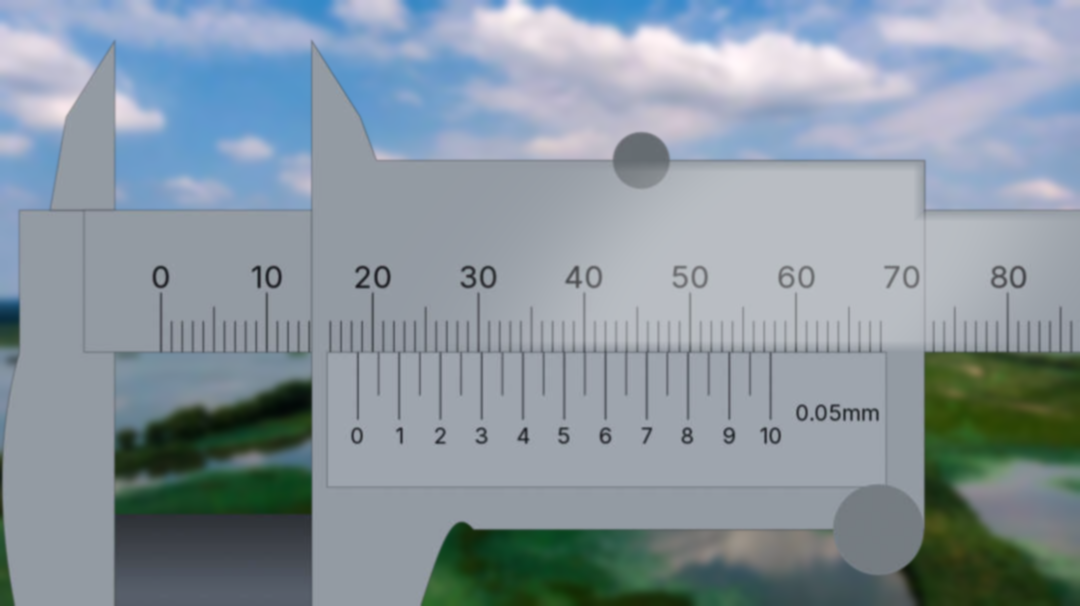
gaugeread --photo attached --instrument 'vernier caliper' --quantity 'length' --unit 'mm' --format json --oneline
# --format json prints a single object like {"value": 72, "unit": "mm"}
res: {"value": 18.6, "unit": "mm"}
